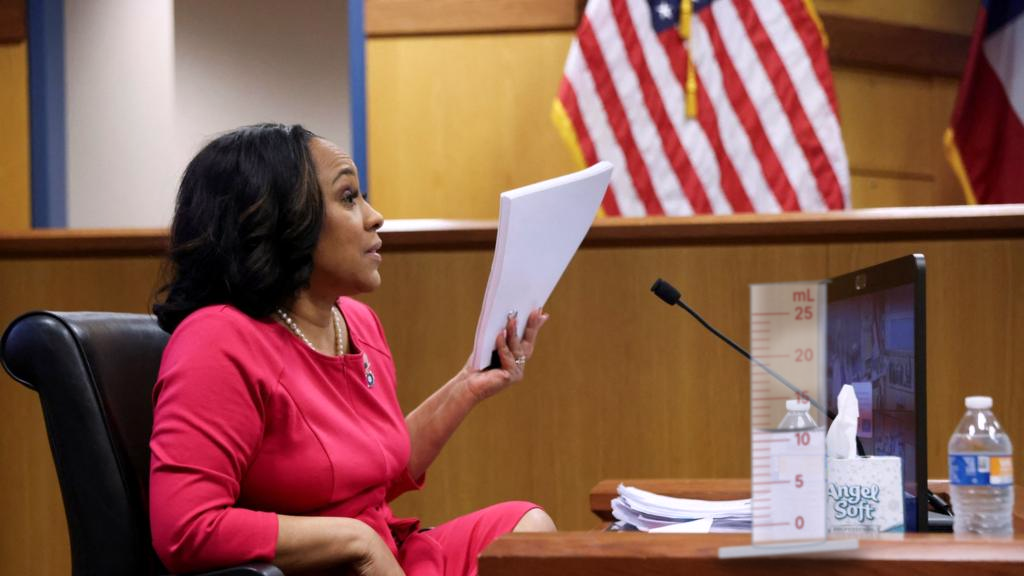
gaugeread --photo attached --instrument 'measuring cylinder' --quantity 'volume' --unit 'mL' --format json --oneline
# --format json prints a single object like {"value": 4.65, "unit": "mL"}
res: {"value": 11, "unit": "mL"}
